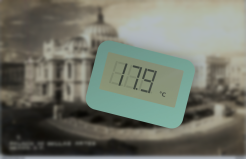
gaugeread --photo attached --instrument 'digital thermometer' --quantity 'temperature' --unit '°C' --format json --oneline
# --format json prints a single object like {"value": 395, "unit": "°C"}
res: {"value": 17.9, "unit": "°C"}
